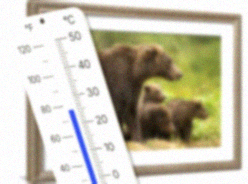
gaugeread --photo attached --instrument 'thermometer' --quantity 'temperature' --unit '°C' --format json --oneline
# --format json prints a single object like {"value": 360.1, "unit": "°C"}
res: {"value": 25, "unit": "°C"}
